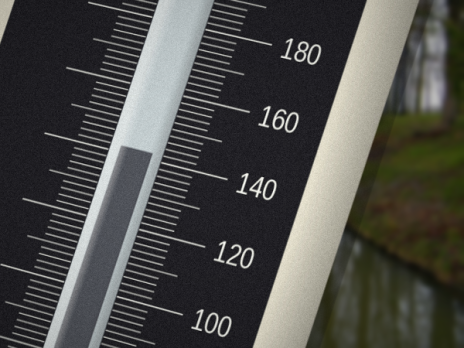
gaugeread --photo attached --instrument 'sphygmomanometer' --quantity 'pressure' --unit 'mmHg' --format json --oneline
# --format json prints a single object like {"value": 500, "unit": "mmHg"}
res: {"value": 142, "unit": "mmHg"}
